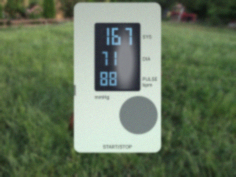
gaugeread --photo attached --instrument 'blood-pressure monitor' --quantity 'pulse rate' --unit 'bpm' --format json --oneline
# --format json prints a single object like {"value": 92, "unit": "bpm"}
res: {"value": 88, "unit": "bpm"}
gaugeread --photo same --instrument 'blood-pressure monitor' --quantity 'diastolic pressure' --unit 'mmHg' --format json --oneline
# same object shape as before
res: {"value": 71, "unit": "mmHg"}
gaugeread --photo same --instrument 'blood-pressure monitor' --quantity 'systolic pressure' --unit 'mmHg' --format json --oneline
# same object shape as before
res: {"value": 167, "unit": "mmHg"}
